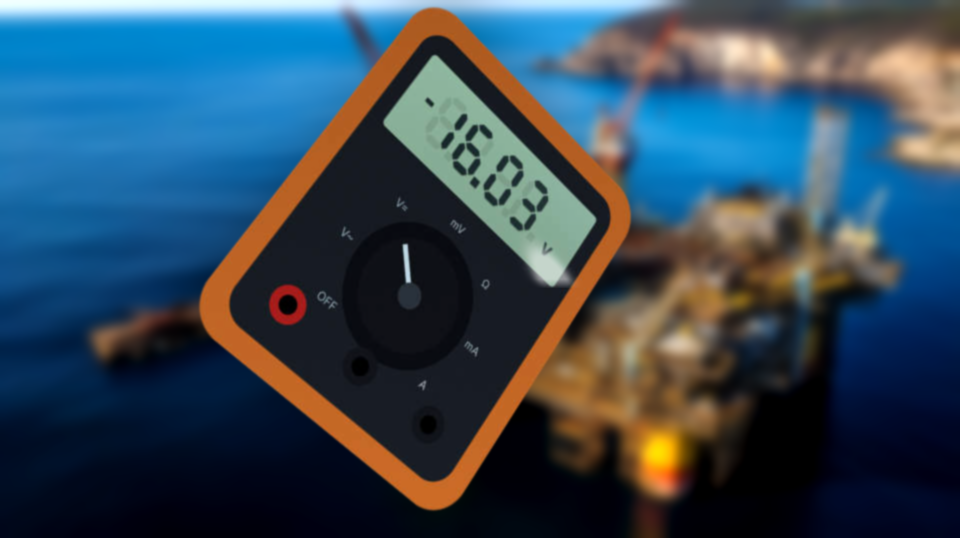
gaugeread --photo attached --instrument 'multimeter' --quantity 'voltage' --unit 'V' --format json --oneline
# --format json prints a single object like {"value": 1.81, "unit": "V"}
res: {"value": -16.03, "unit": "V"}
